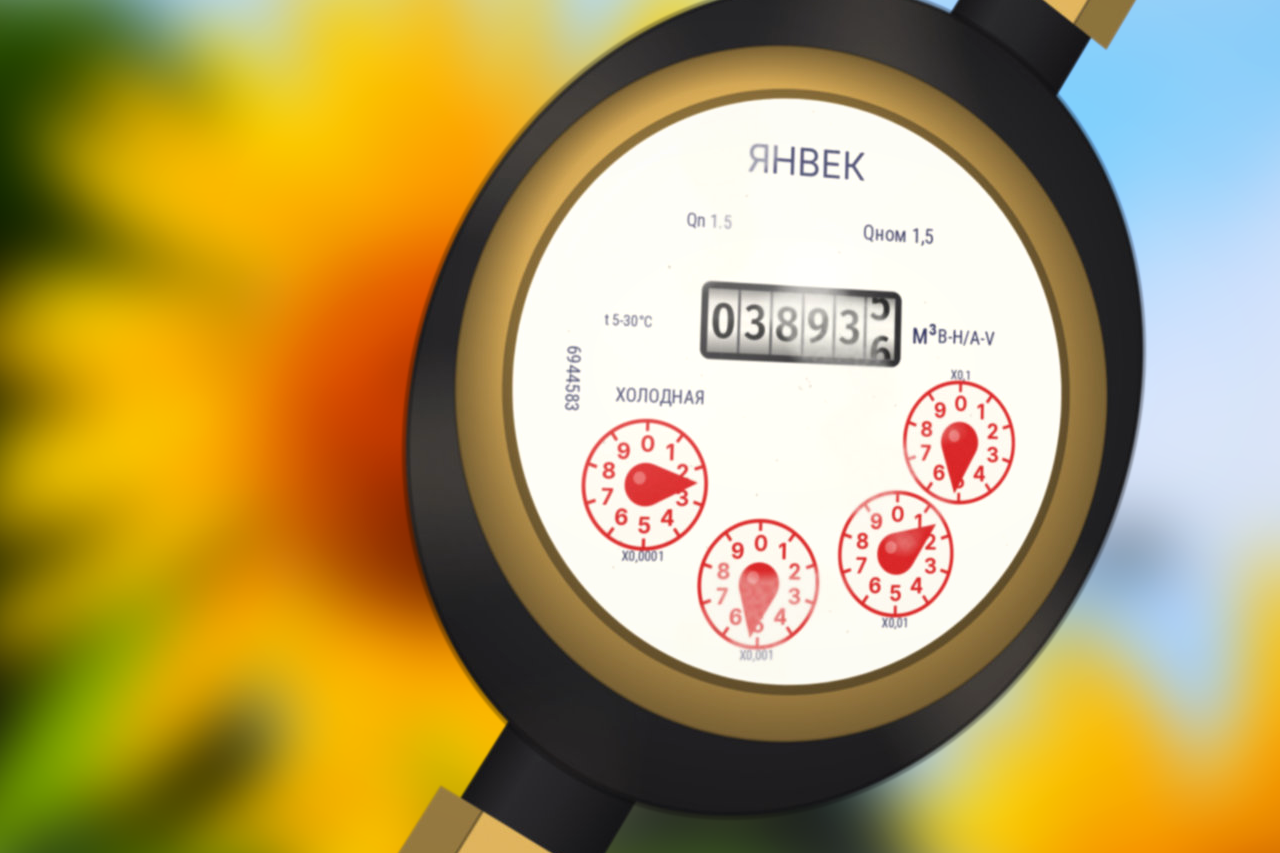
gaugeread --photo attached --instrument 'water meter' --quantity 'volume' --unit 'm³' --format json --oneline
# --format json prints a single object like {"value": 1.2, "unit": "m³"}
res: {"value": 38935.5152, "unit": "m³"}
